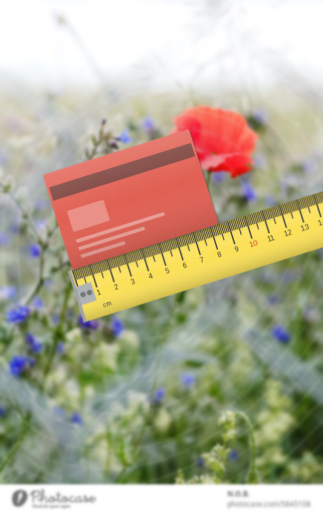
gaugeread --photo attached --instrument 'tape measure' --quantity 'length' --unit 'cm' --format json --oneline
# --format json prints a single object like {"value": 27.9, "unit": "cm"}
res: {"value": 8.5, "unit": "cm"}
